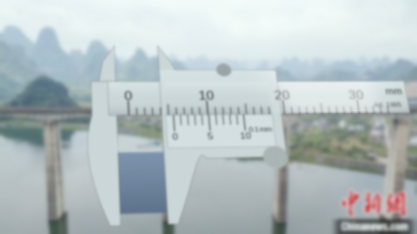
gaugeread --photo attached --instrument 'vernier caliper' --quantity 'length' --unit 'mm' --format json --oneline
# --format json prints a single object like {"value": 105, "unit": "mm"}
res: {"value": 5.6, "unit": "mm"}
